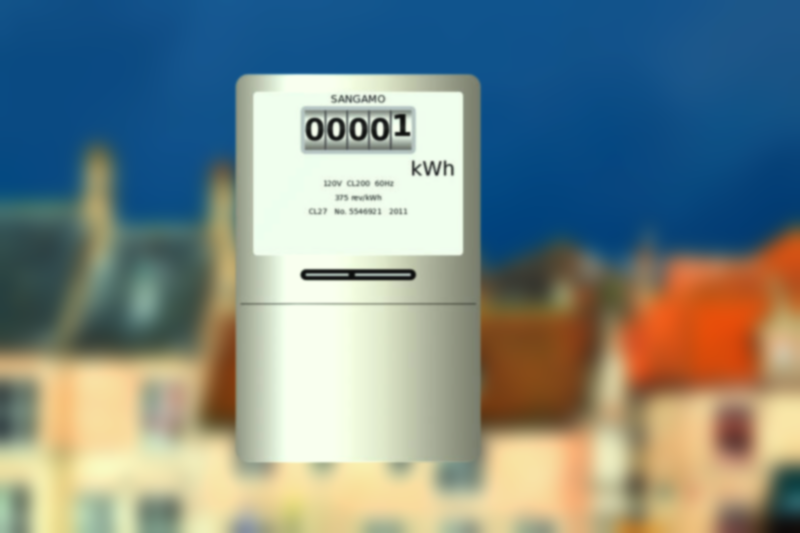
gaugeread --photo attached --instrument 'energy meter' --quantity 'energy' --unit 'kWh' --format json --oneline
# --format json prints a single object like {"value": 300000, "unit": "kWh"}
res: {"value": 1, "unit": "kWh"}
